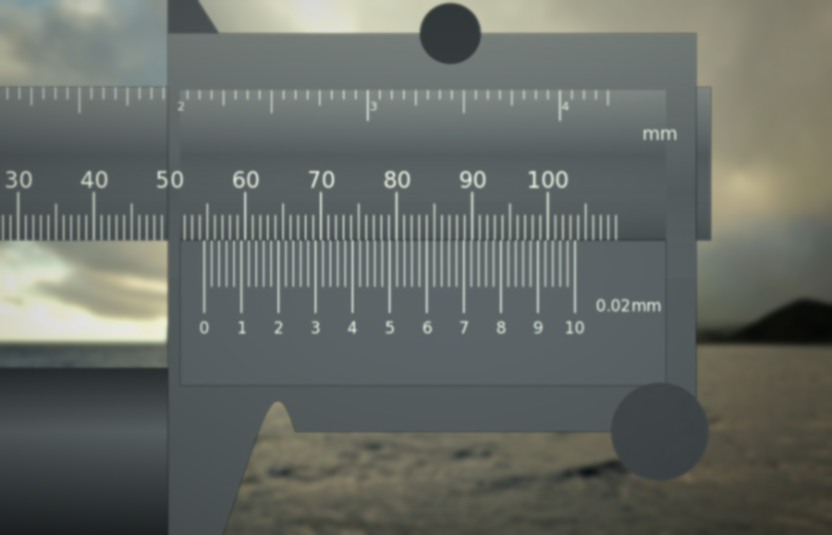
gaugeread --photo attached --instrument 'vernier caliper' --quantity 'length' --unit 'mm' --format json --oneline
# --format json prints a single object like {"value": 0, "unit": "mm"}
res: {"value": 54.6, "unit": "mm"}
